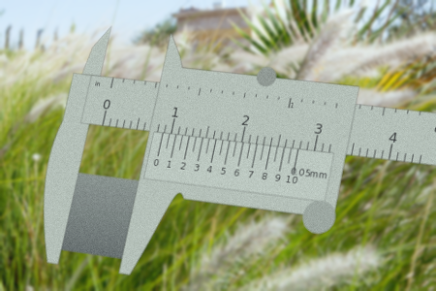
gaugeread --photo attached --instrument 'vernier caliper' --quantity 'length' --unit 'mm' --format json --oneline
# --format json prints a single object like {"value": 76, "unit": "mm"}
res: {"value": 8.8, "unit": "mm"}
